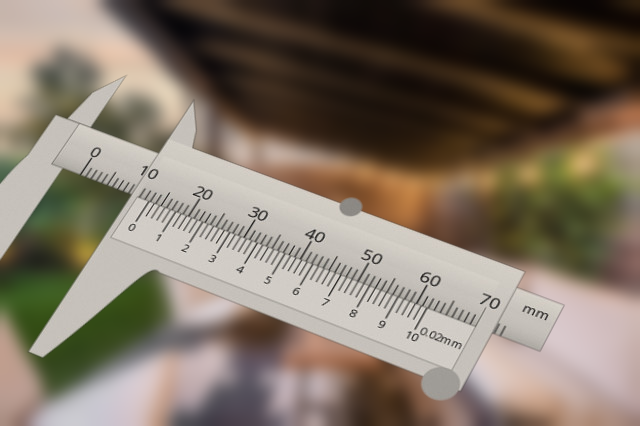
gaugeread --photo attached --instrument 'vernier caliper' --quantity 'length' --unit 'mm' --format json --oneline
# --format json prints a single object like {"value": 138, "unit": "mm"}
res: {"value": 12.8, "unit": "mm"}
